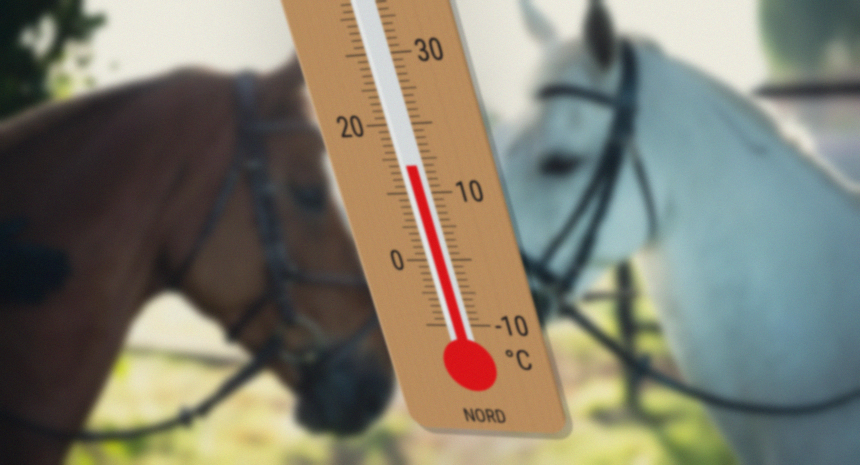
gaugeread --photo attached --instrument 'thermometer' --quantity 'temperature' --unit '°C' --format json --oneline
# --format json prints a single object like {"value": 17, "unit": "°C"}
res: {"value": 14, "unit": "°C"}
